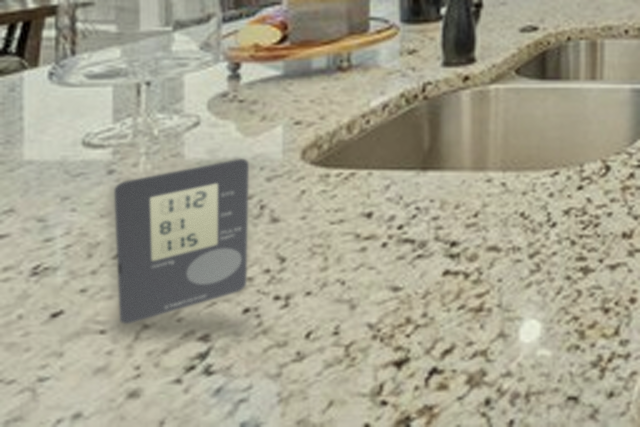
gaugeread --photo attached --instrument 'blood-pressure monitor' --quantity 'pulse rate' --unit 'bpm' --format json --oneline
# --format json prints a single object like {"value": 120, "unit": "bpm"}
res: {"value": 115, "unit": "bpm"}
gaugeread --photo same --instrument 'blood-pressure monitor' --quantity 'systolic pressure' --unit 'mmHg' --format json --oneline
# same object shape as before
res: {"value": 112, "unit": "mmHg"}
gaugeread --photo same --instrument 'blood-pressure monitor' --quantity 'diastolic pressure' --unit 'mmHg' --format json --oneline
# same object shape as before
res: {"value": 81, "unit": "mmHg"}
